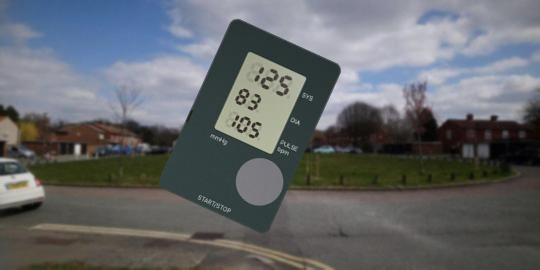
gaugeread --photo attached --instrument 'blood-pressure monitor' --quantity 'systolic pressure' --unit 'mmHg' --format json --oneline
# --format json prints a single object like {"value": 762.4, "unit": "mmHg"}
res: {"value": 125, "unit": "mmHg"}
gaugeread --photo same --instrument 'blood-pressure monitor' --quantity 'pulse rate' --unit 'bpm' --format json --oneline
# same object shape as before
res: {"value": 105, "unit": "bpm"}
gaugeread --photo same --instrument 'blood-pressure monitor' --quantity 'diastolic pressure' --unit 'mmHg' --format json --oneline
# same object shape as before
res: {"value": 83, "unit": "mmHg"}
